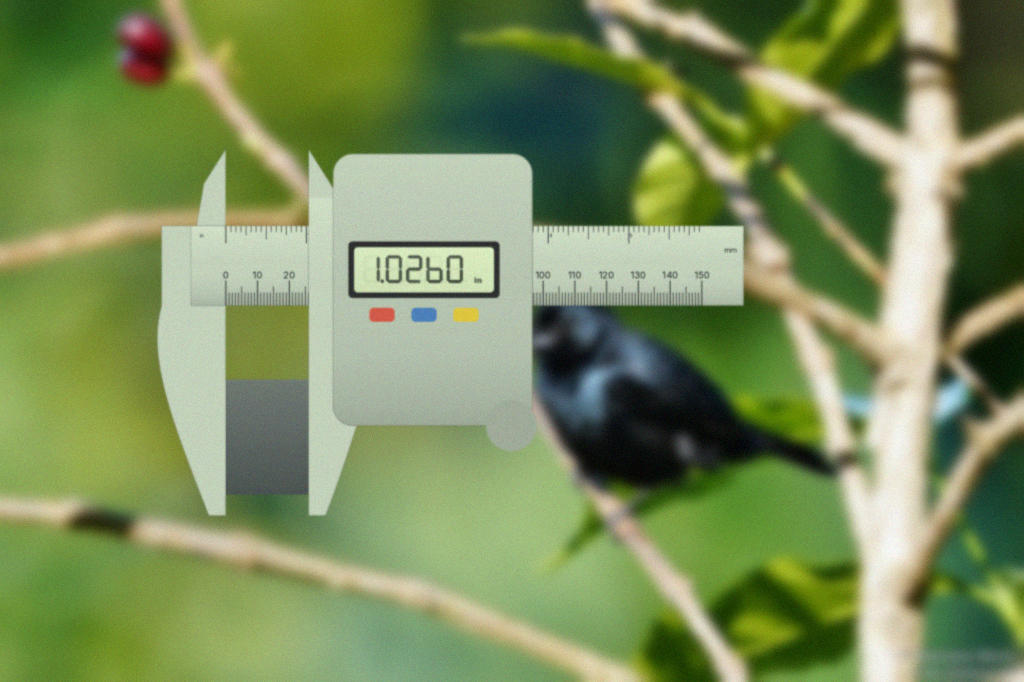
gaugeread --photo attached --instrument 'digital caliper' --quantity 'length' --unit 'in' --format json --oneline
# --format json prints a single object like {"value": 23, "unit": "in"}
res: {"value": 1.0260, "unit": "in"}
